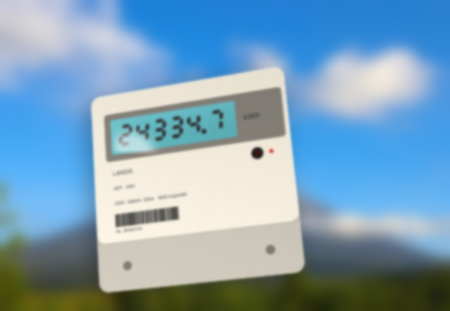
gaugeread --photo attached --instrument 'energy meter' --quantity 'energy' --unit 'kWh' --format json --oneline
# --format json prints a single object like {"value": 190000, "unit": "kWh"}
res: {"value": 24334.7, "unit": "kWh"}
